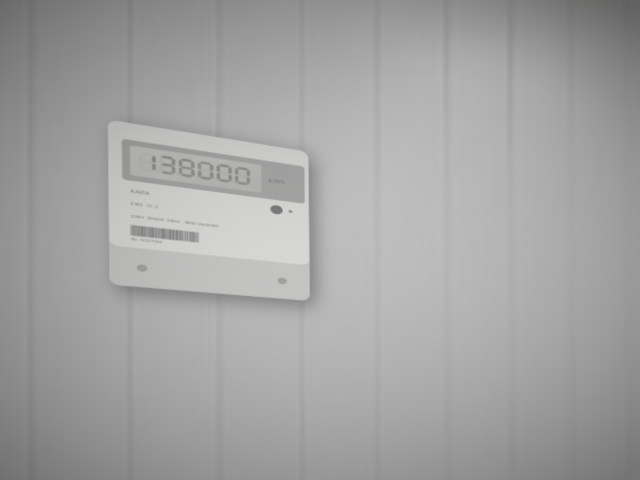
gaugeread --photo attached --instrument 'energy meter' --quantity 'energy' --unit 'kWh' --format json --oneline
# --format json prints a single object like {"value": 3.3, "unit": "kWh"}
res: {"value": 138000, "unit": "kWh"}
